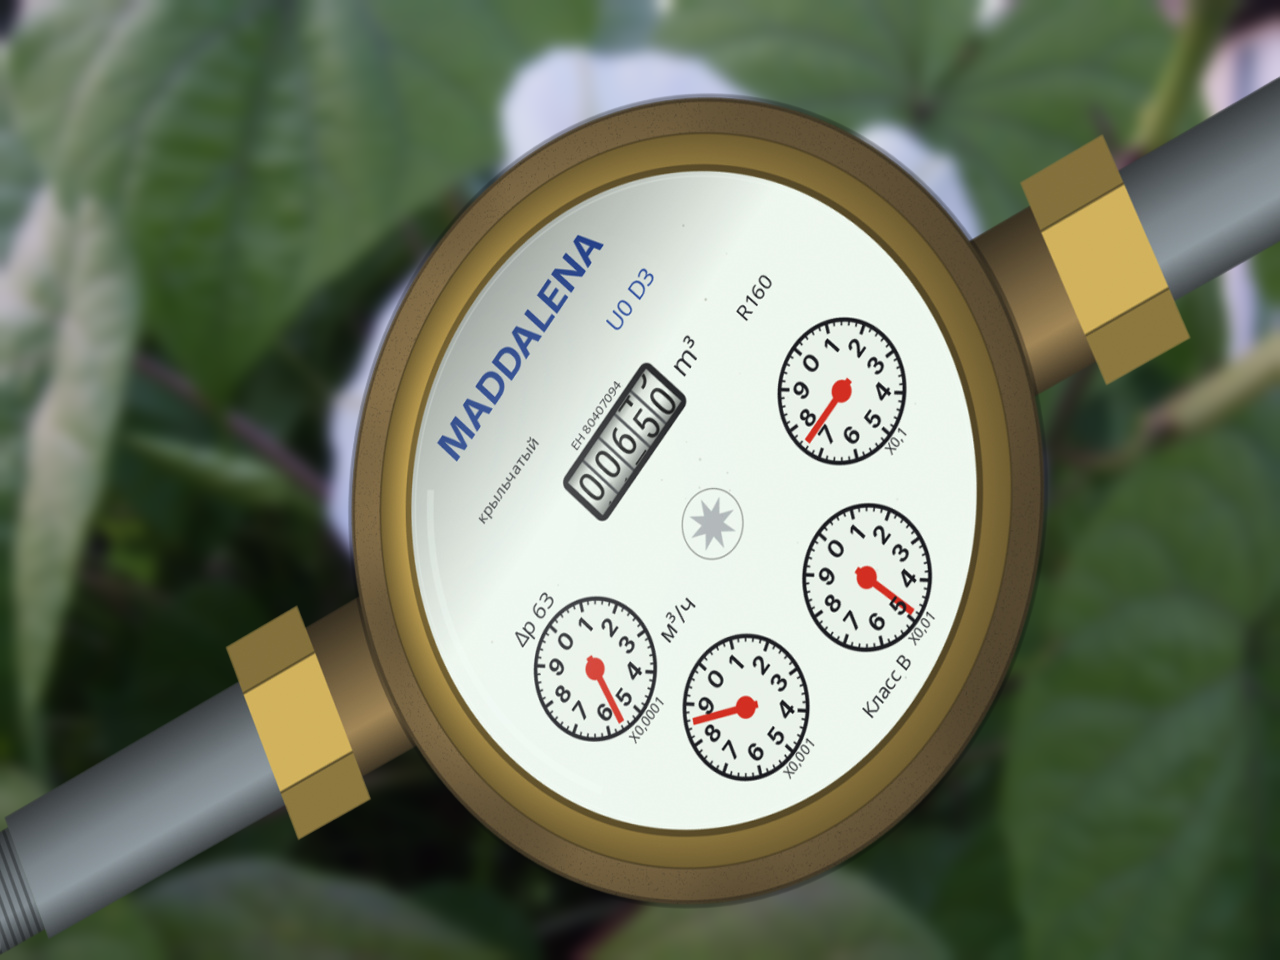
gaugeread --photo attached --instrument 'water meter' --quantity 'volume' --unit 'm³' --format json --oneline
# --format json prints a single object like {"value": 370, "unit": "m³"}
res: {"value": 649.7485, "unit": "m³"}
